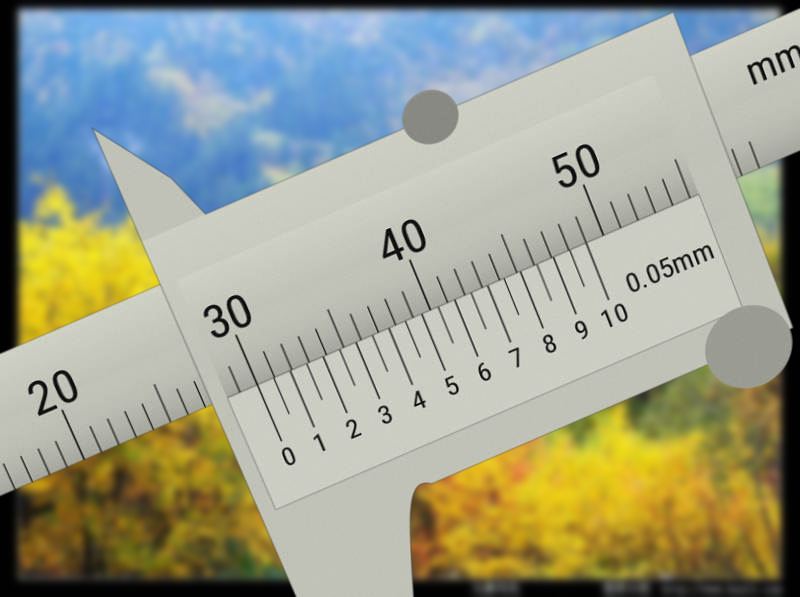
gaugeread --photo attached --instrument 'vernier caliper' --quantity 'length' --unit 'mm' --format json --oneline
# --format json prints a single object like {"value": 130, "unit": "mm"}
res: {"value": 30.0, "unit": "mm"}
